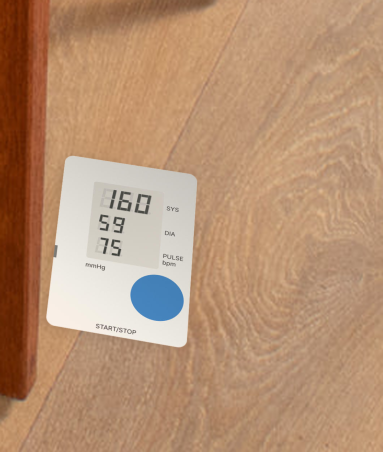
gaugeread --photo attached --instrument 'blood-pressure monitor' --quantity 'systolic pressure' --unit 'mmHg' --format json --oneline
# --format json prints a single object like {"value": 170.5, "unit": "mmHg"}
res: {"value": 160, "unit": "mmHg"}
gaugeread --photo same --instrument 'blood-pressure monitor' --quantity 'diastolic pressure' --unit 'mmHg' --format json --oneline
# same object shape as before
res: {"value": 59, "unit": "mmHg"}
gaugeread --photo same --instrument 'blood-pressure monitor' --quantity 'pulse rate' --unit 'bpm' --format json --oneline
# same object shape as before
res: {"value": 75, "unit": "bpm"}
